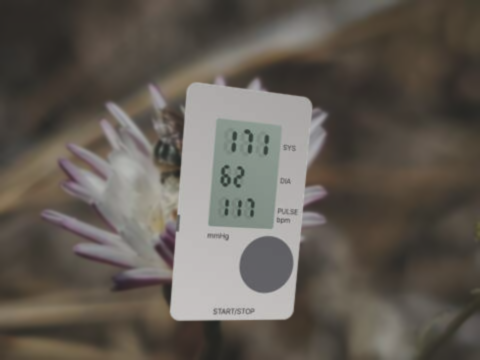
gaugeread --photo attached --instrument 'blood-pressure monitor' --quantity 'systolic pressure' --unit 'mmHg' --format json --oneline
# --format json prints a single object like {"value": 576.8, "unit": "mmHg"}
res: {"value": 171, "unit": "mmHg"}
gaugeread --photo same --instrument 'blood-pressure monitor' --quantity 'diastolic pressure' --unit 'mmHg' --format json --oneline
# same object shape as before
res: {"value": 62, "unit": "mmHg"}
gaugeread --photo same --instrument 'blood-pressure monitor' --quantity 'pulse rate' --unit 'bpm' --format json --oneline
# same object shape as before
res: {"value": 117, "unit": "bpm"}
